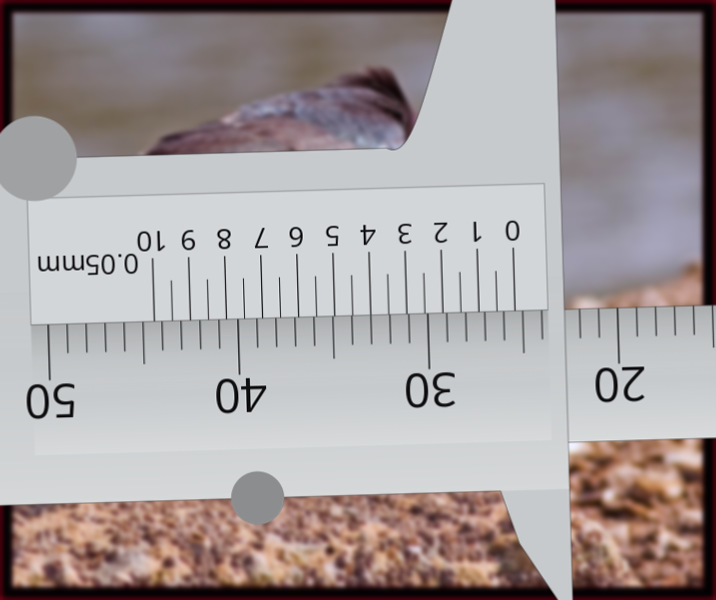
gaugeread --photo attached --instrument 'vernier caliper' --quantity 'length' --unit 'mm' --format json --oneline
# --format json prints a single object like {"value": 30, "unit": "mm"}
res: {"value": 25.4, "unit": "mm"}
